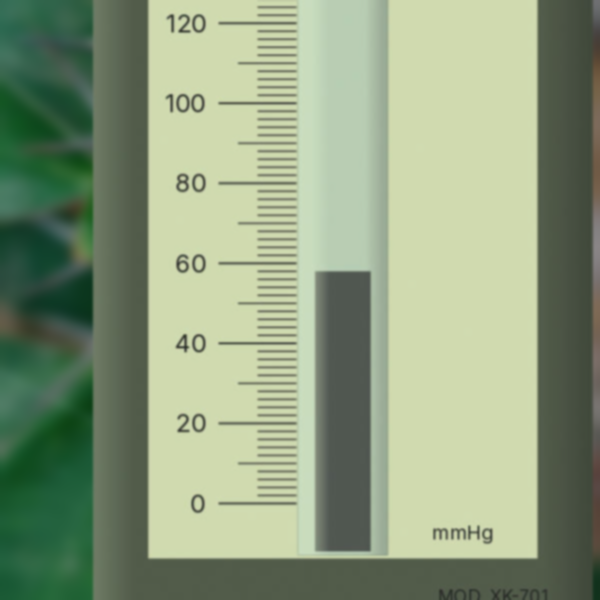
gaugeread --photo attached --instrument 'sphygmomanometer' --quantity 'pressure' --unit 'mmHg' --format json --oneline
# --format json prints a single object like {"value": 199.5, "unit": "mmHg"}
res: {"value": 58, "unit": "mmHg"}
